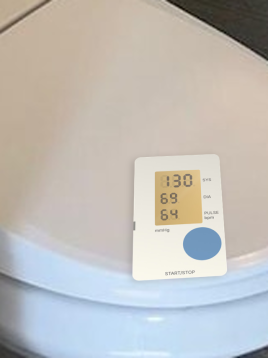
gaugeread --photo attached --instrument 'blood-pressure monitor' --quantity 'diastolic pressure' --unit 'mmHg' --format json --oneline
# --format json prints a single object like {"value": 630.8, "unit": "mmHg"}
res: {"value": 69, "unit": "mmHg"}
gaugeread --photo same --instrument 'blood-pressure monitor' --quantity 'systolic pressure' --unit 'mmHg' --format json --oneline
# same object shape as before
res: {"value": 130, "unit": "mmHg"}
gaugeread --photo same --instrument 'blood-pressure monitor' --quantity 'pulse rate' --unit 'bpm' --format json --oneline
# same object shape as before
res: {"value": 64, "unit": "bpm"}
